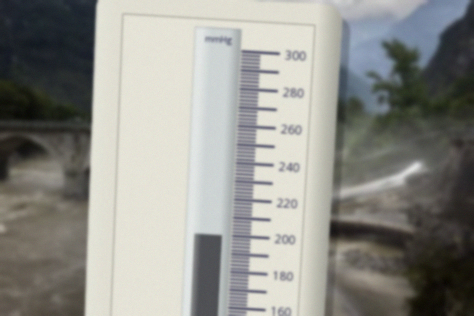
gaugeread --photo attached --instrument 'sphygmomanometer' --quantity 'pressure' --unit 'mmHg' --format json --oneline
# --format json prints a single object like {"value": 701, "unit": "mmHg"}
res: {"value": 200, "unit": "mmHg"}
